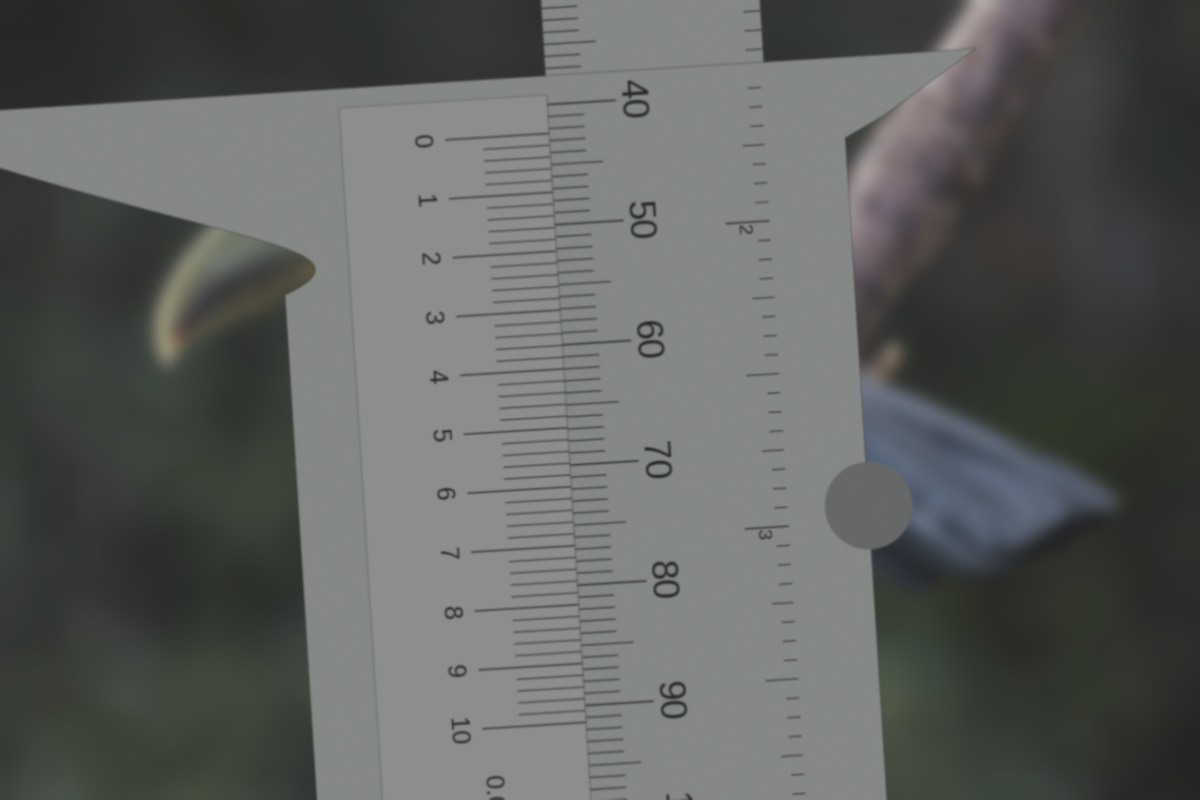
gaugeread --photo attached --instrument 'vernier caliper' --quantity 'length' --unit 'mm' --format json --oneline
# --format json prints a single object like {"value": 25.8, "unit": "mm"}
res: {"value": 42.4, "unit": "mm"}
